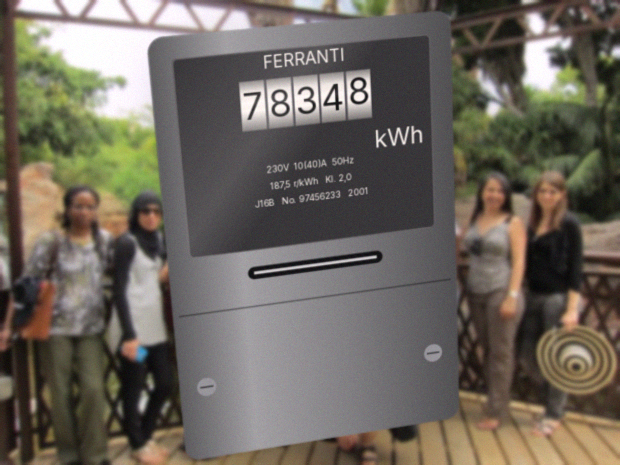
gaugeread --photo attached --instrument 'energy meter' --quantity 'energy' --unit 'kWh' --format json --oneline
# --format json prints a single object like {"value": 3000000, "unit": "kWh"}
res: {"value": 78348, "unit": "kWh"}
